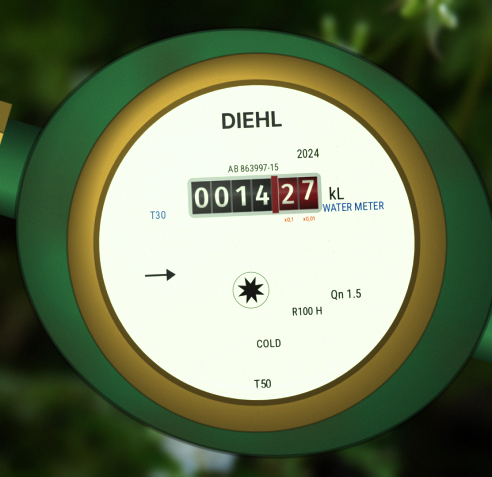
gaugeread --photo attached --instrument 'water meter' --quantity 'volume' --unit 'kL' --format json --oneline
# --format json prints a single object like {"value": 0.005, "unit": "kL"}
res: {"value": 14.27, "unit": "kL"}
